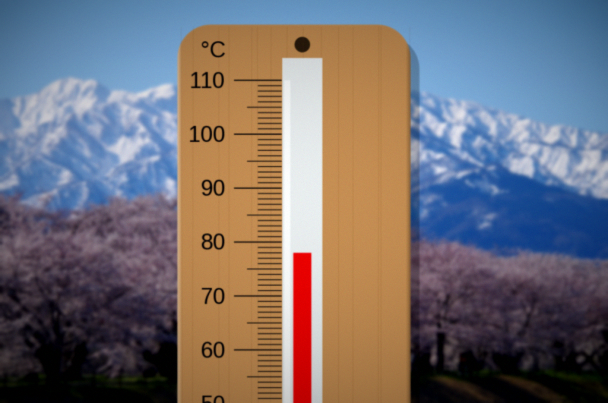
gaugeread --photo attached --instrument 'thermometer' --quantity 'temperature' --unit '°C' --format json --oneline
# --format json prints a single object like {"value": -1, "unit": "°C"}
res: {"value": 78, "unit": "°C"}
